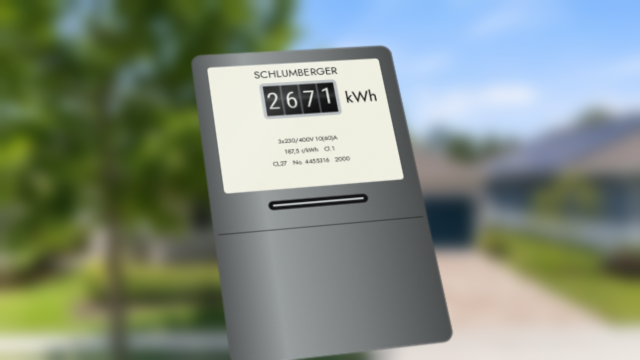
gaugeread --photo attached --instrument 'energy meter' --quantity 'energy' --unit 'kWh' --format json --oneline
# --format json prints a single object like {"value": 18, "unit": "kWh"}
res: {"value": 2671, "unit": "kWh"}
